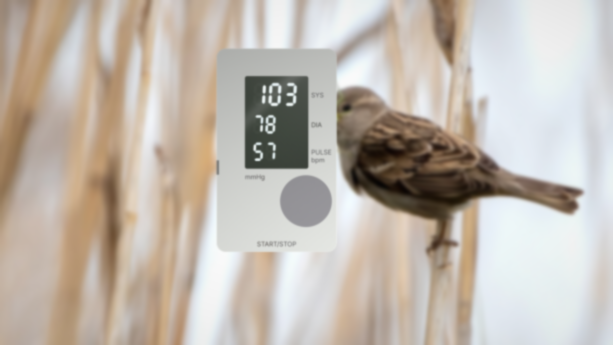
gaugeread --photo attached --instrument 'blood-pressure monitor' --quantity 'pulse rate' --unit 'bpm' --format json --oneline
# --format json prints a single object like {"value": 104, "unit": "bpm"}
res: {"value": 57, "unit": "bpm"}
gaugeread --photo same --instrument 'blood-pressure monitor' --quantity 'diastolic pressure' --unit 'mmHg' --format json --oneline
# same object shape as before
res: {"value": 78, "unit": "mmHg"}
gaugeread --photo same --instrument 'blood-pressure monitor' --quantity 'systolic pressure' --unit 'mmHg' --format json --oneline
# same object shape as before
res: {"value": 103, "unit": "mmHg"}
